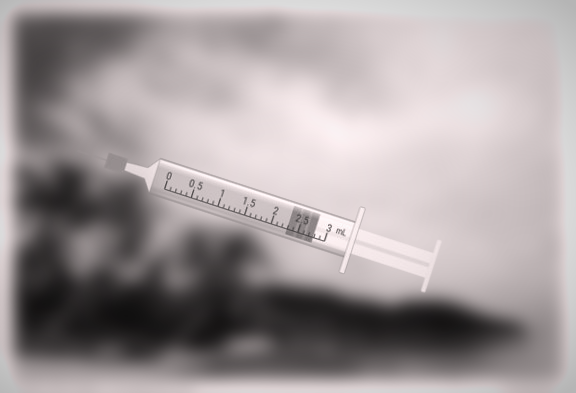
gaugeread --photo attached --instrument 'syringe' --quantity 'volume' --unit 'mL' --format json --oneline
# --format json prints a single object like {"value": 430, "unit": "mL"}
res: {"value": 2.3, "unit": "mL"}
